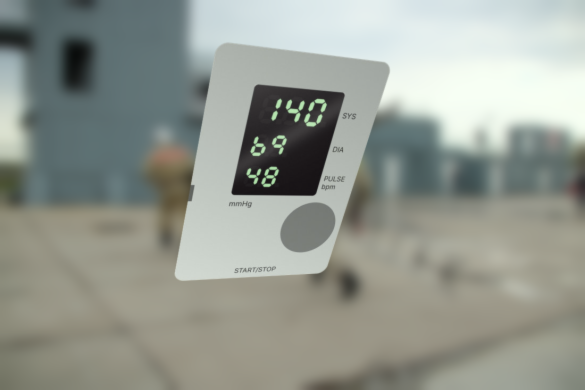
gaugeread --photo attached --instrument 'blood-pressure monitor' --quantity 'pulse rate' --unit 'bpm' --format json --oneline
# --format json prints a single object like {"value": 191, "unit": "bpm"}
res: {"value": 48, "unit": "bpm"}
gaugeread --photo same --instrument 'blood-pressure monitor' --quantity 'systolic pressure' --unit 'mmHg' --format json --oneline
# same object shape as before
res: {"value": 140, "unit": "mmHg"}
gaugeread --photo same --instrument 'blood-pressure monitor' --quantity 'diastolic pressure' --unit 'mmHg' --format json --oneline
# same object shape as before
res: {"value": 69, "unit": "mmHg"}
